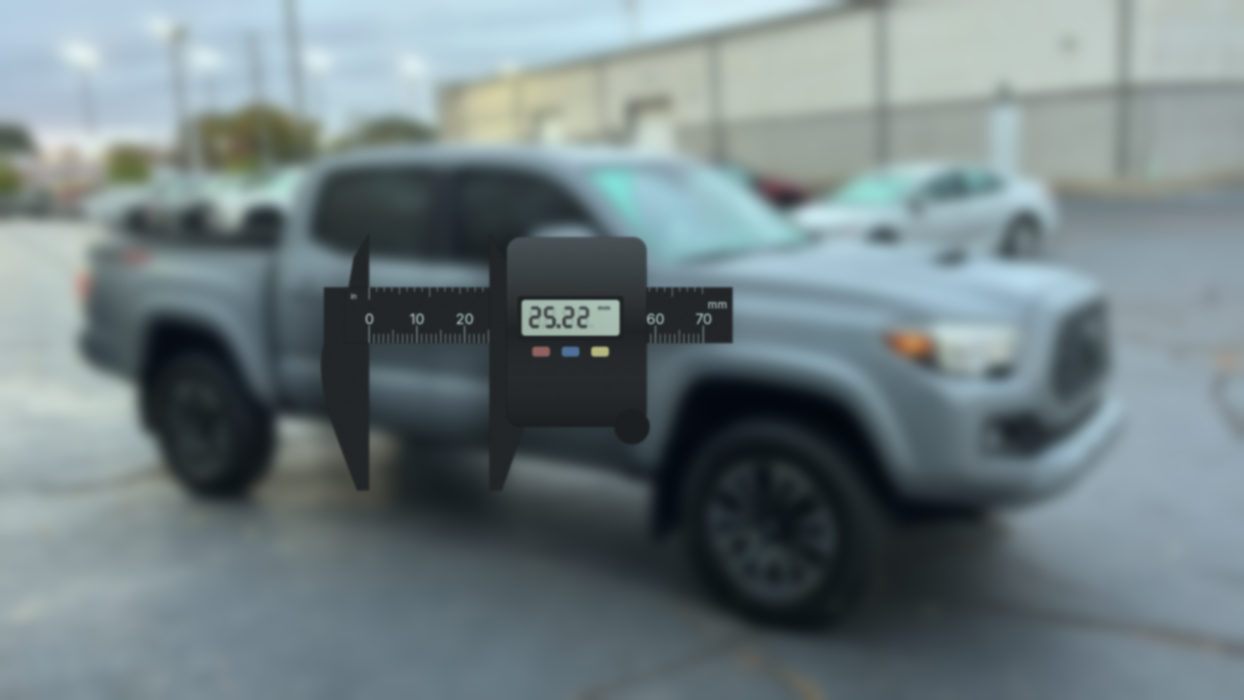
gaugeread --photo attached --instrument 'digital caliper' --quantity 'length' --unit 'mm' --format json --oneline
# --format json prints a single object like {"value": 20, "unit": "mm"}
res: {"value": 25.22, "unit": "mm"}
